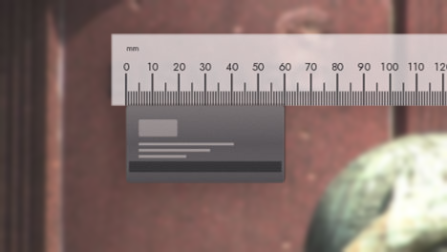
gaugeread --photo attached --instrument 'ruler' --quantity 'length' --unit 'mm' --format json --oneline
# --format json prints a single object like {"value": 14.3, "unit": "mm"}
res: {"value": 60, "unit": "mm"}
